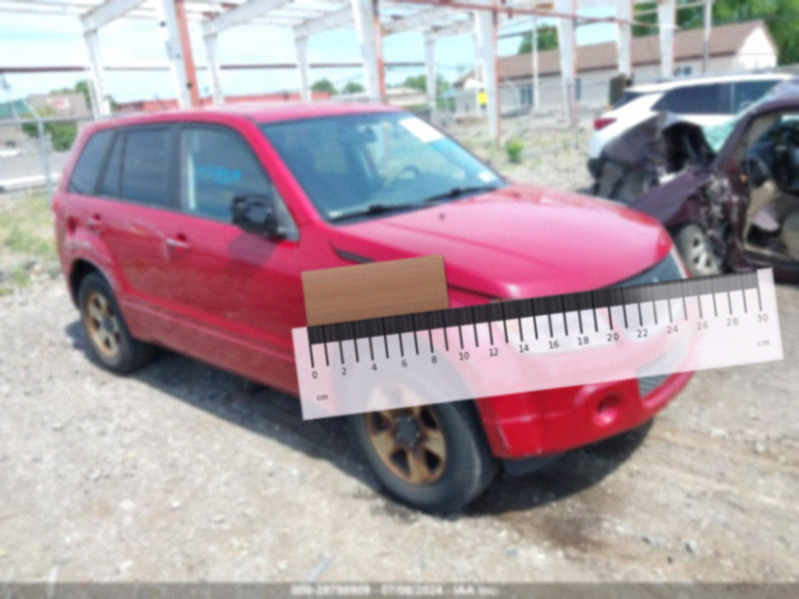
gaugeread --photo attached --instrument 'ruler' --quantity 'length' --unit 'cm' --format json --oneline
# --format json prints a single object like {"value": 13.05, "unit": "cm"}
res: {"value": 9.5, "unit": "cm"}
